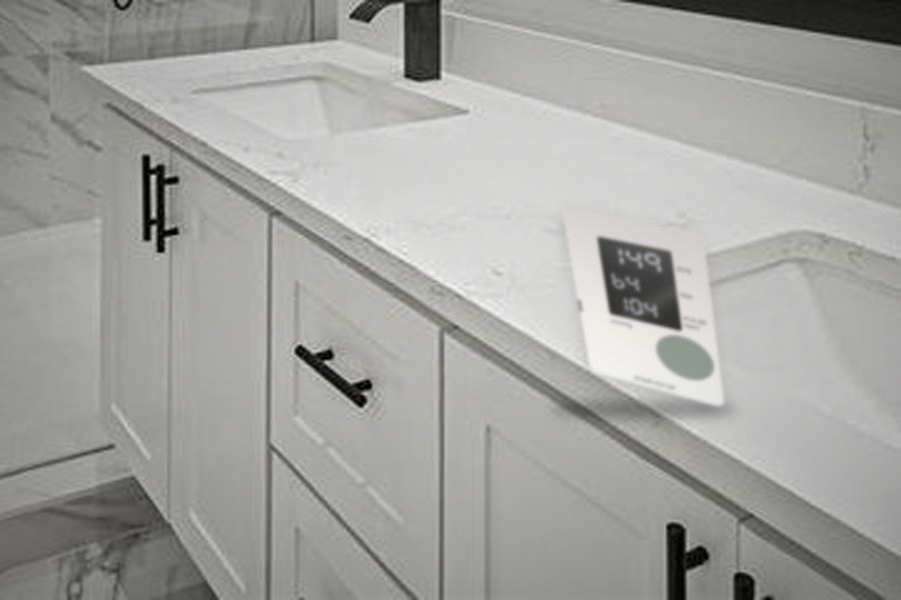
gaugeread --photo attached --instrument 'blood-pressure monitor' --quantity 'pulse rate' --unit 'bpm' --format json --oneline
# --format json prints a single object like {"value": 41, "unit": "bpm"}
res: {"value": 104, "unit": "bpm"}
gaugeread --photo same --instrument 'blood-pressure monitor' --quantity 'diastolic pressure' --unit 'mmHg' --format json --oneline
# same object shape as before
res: {"value": 64, "unit": "mmHg"}
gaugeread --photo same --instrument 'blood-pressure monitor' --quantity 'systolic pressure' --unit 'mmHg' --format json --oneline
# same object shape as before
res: {"value": 149, "unit": "mmHg"}
